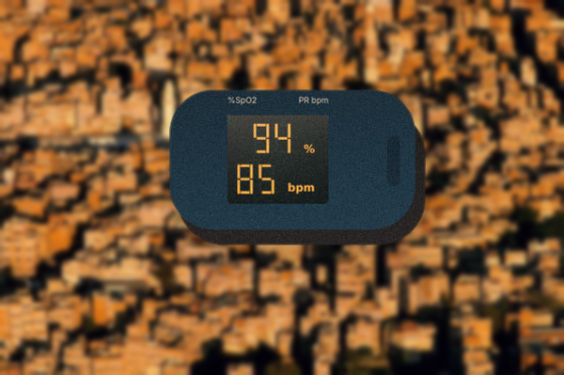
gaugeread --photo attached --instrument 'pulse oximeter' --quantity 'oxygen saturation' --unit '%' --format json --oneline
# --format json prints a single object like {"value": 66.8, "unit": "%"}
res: {"value": 94, "unit": "%"}
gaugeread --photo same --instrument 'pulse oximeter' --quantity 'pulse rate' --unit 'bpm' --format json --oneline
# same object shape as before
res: {"value": 85, "unit": "bpm"}
